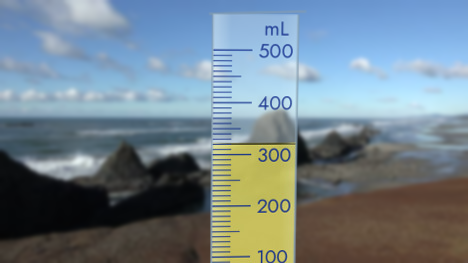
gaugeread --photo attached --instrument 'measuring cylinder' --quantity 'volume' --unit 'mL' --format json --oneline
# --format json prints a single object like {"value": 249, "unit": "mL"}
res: {"value": 320, "unit": "mL"}
